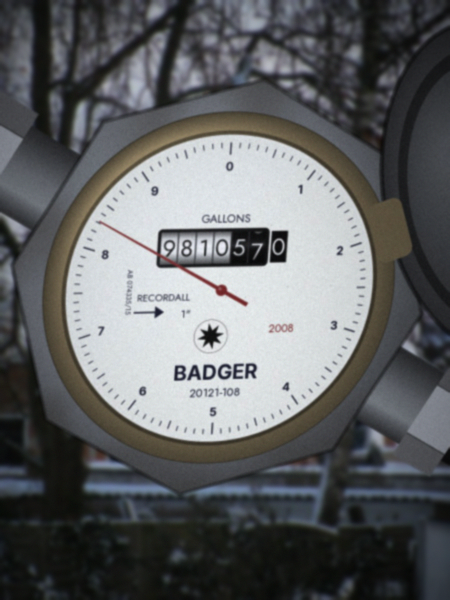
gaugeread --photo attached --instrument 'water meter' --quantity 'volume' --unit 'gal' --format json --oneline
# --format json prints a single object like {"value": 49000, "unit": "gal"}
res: {"value": 9810568.3, "unit": "gal"}
